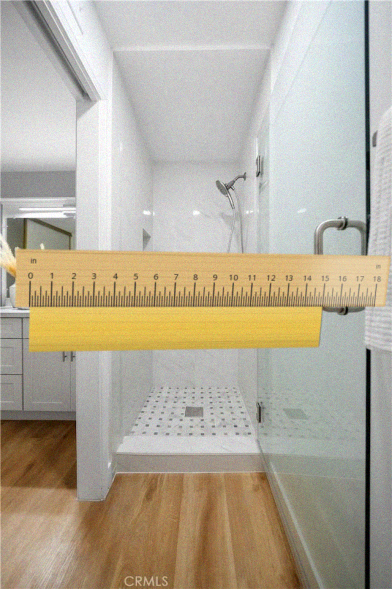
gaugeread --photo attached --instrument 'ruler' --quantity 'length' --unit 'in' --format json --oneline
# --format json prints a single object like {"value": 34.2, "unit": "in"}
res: {"value": 15, "unit": "in"}
